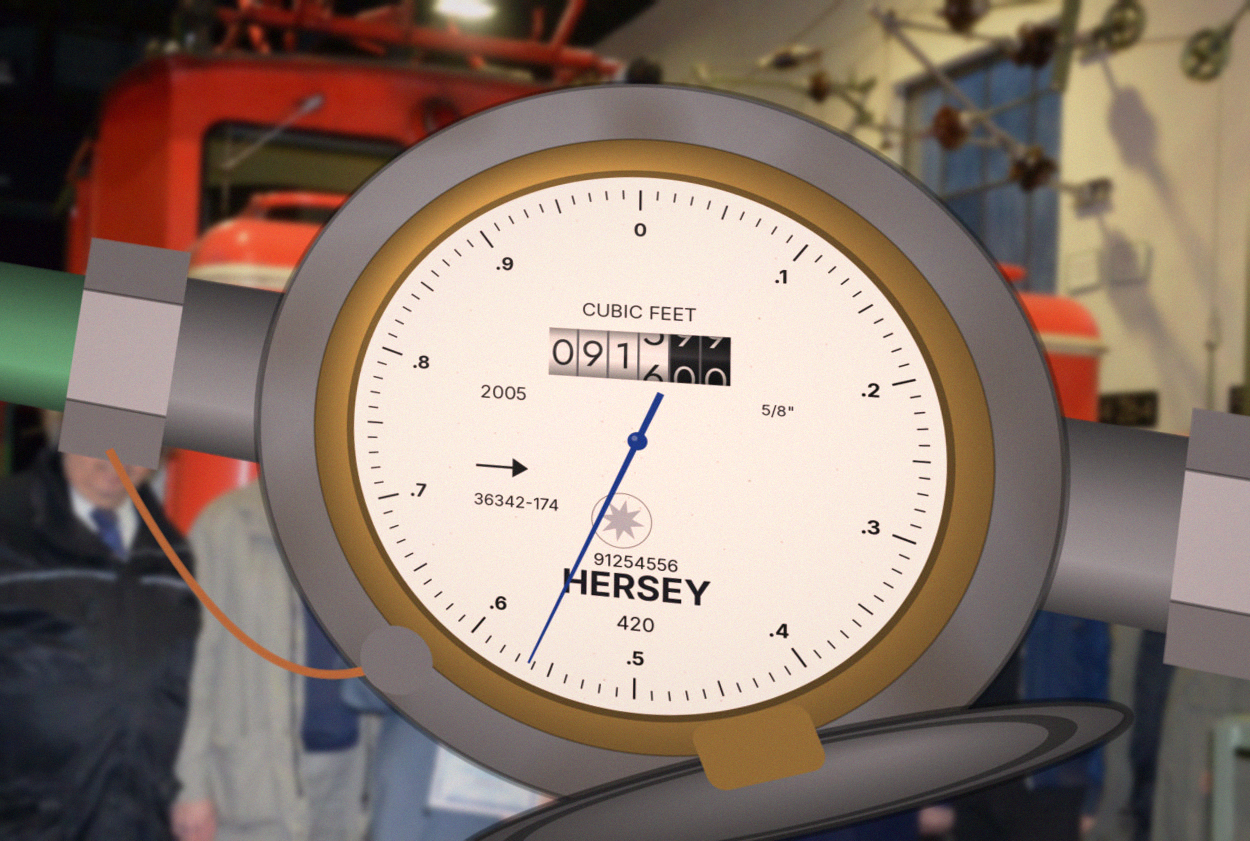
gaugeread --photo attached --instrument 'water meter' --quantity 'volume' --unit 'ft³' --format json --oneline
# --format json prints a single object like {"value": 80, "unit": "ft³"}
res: {"value": 91599.56, "unit": "ft³"}
